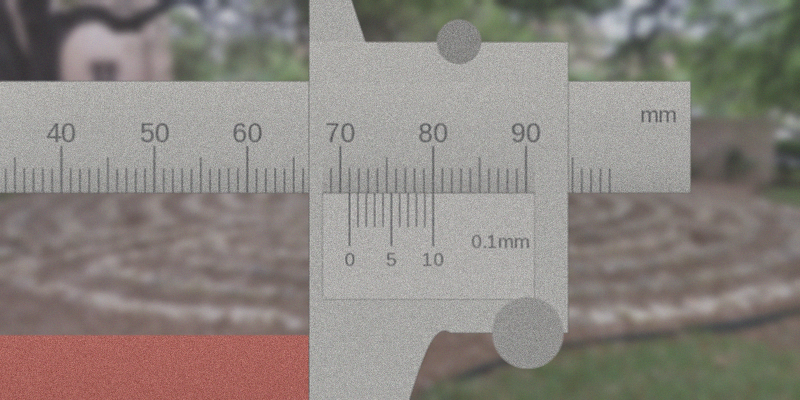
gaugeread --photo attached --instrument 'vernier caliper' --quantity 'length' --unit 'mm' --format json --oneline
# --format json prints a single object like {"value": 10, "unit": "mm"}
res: {"value": 71.0, "unit": "mm"}
